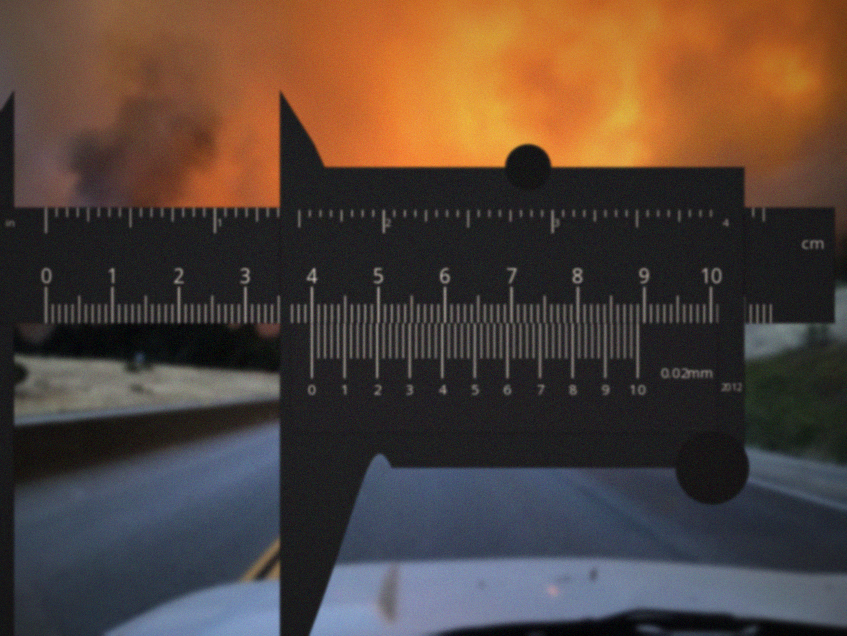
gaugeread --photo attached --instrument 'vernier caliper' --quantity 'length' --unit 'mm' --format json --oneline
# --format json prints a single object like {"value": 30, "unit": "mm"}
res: {"value": 40.0, "unit": "mm"}
